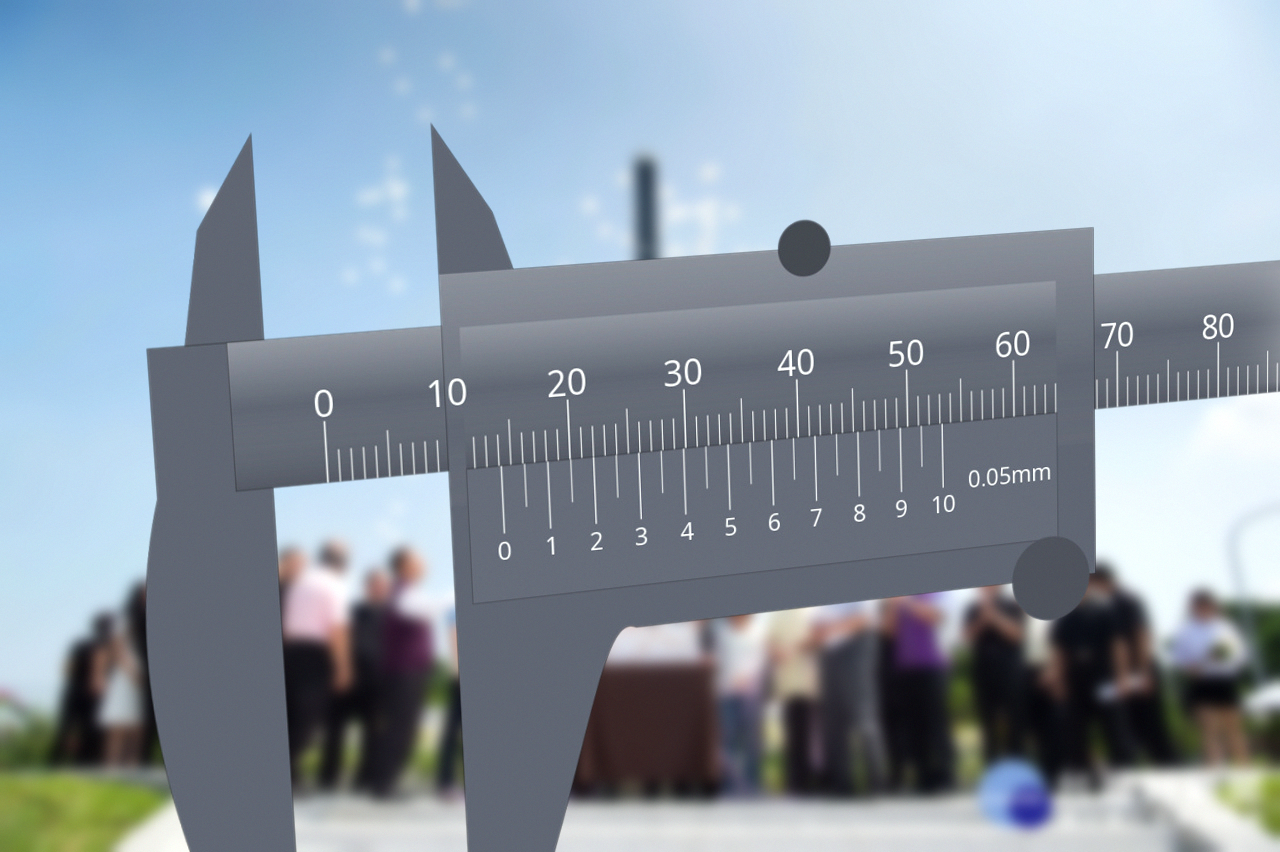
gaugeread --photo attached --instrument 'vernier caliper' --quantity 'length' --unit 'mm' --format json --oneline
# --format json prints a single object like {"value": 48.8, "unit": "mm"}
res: {"value": 14.2, "unit": "mm"}
